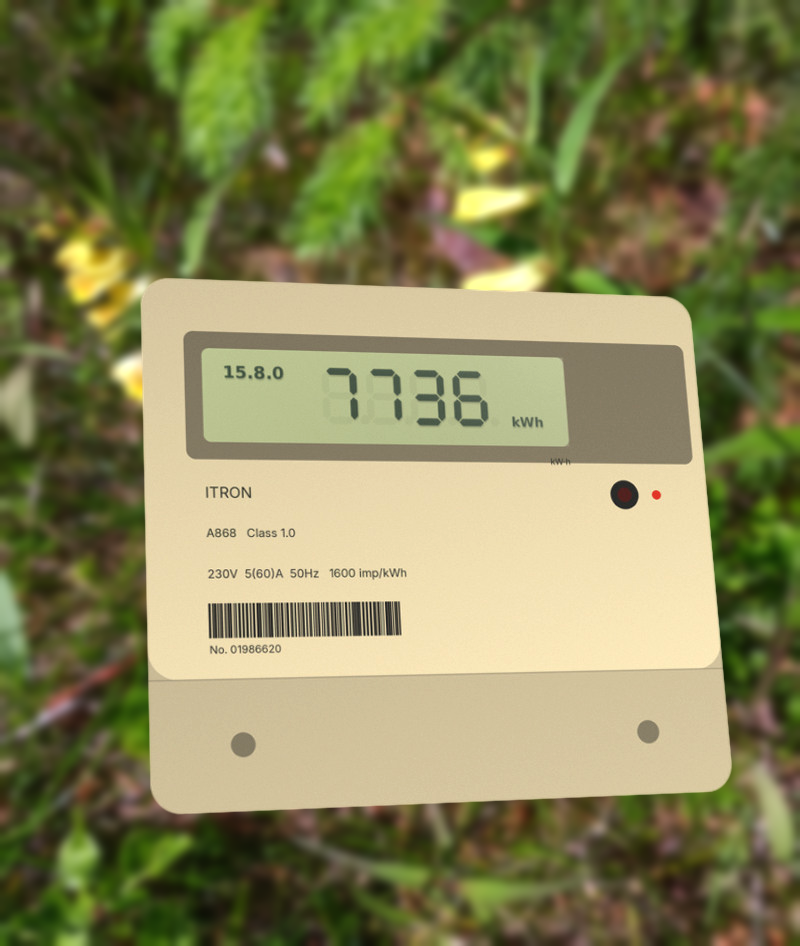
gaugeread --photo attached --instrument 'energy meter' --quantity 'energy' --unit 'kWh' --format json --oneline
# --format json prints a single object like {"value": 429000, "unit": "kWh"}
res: {"value": 7736, "unit": "kWh"}
